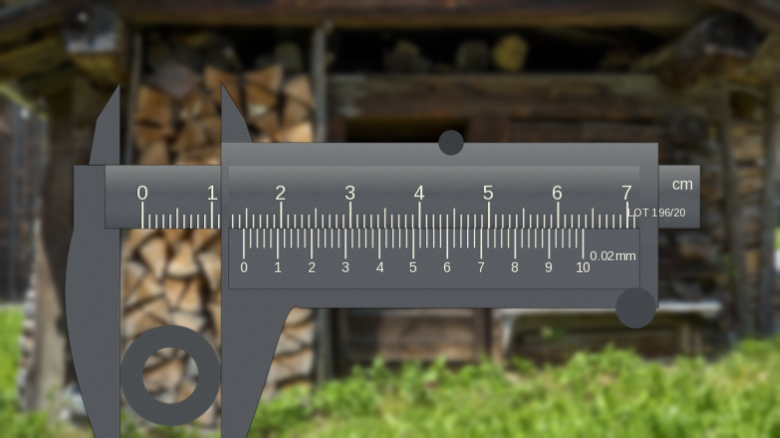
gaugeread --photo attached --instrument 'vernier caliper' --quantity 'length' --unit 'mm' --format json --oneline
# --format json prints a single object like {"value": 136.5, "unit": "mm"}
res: {"value": 14.6, "unit": "mm"}
